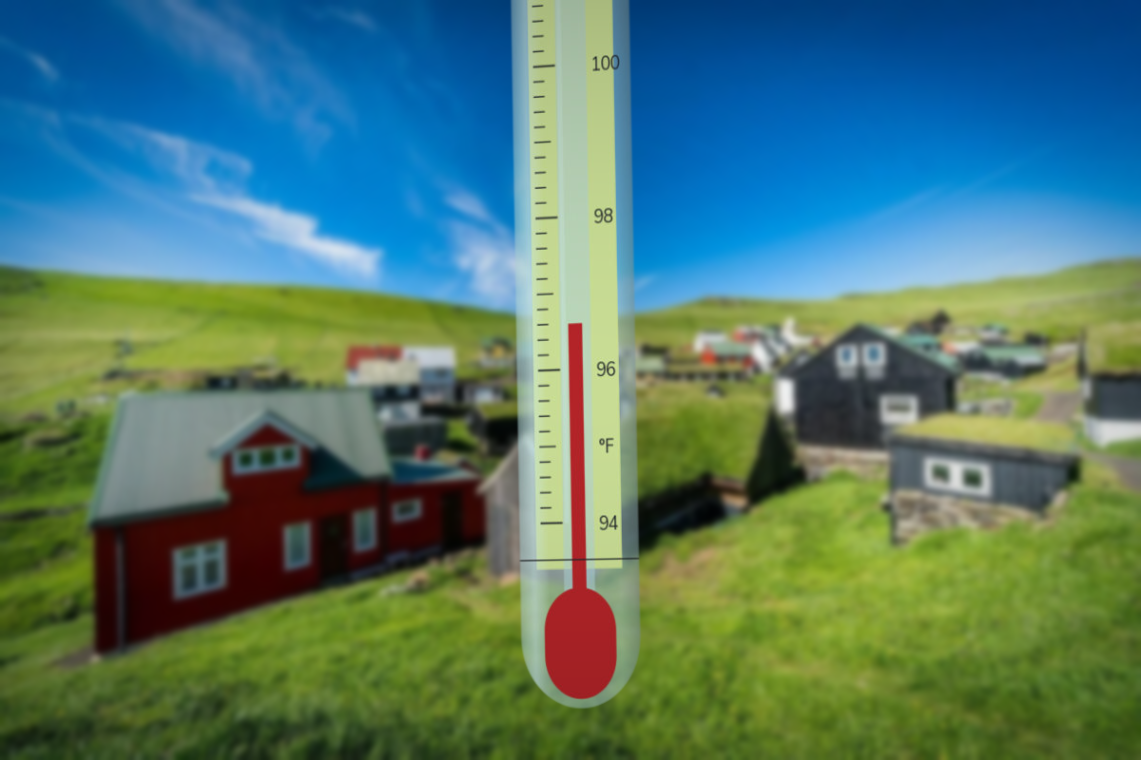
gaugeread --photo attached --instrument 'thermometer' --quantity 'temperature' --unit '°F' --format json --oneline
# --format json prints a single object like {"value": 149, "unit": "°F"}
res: {"value": 96.6, "unit": "°F"}
